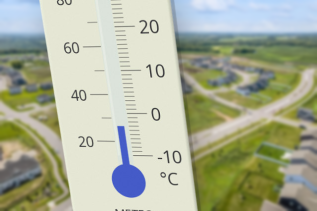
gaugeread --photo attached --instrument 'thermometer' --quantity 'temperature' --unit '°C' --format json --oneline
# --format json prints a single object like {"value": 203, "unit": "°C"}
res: {"value": -3, "unit": "°C"}
